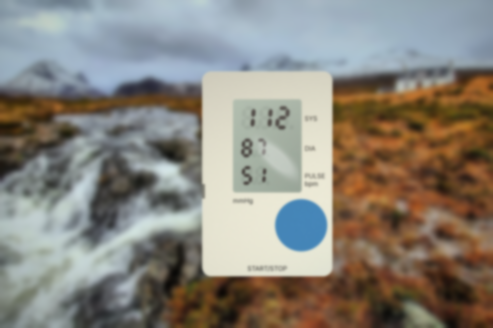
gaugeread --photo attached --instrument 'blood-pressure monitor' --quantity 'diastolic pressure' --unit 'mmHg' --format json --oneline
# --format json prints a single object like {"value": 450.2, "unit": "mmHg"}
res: {"value": 87, "unit": "mmHg"}
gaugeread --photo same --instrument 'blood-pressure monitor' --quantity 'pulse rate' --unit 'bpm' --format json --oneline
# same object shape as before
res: {"value": 51, "unit": "bpm"}
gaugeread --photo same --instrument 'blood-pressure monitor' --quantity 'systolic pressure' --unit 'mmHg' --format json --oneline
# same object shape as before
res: {"value": 112, "unit": "mmHg"}
